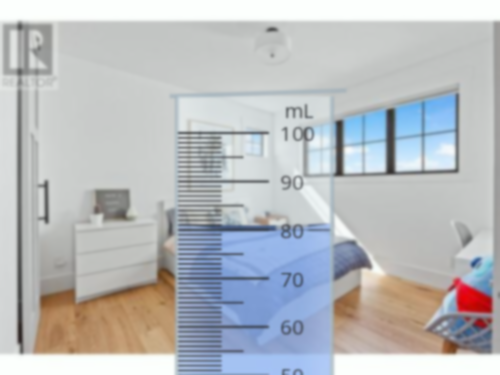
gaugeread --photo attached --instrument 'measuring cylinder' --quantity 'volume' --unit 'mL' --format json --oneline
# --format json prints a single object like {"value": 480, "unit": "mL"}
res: {"value": 80, "unit": "mL"}
